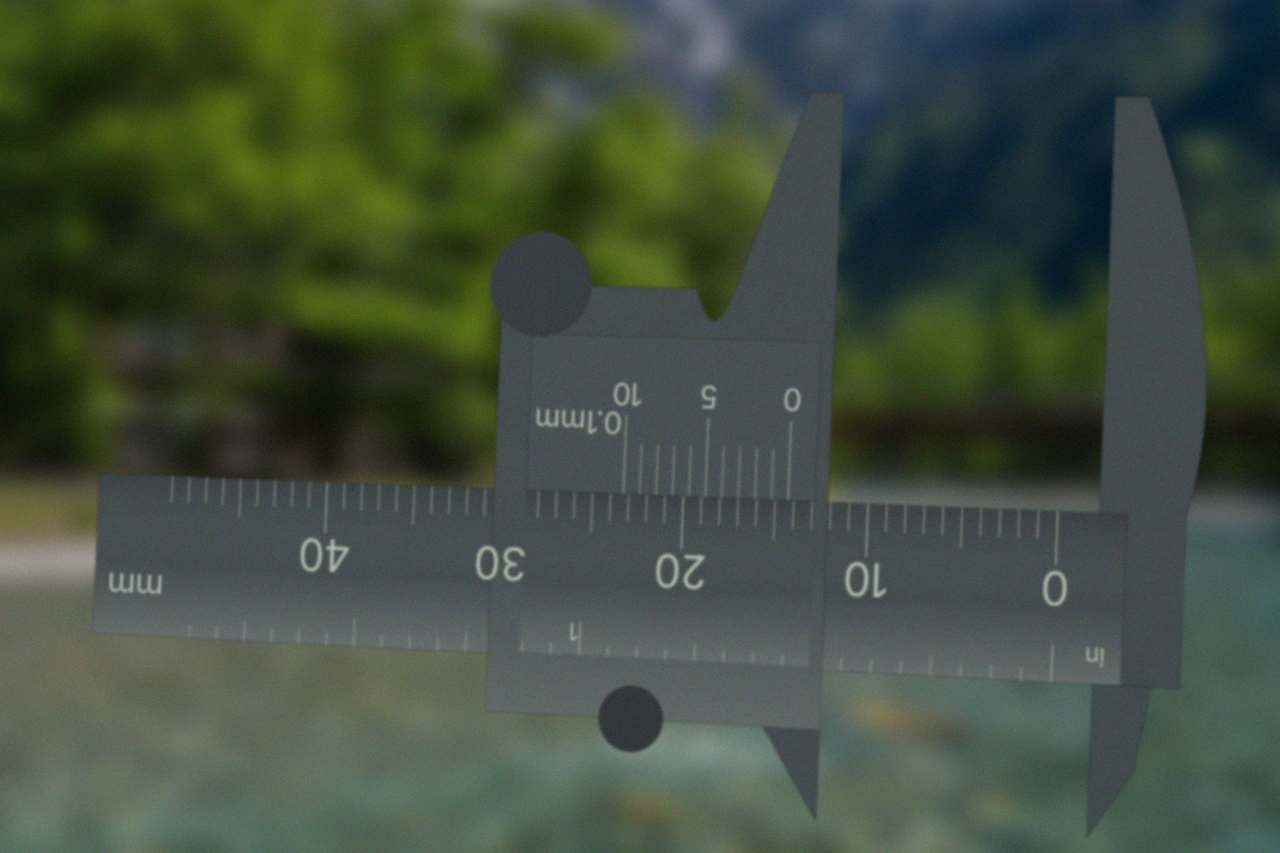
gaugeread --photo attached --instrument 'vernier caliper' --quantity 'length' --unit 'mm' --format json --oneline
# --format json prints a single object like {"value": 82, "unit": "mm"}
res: {"value": 14.3, "unit": "mm"}
